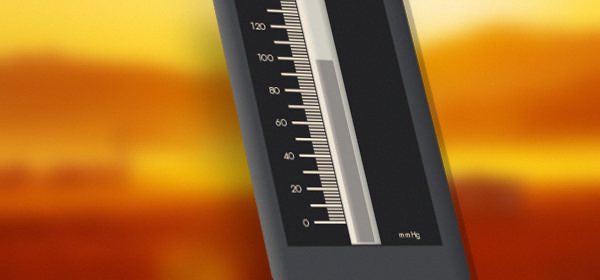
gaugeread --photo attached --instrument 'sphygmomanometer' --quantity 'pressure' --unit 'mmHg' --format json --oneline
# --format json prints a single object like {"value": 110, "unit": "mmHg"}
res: {"value": 100, "unit": "mmHg"}
